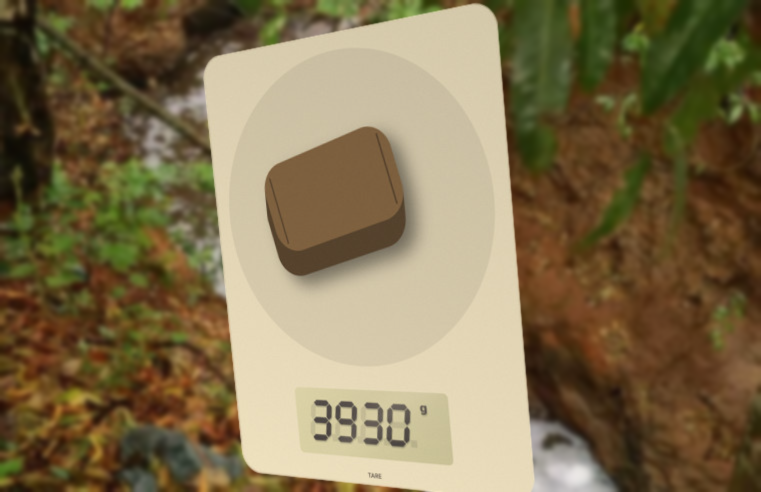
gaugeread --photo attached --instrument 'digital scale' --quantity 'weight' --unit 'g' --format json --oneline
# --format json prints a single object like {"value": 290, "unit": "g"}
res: {"value": 3930, "unit": "g"}
